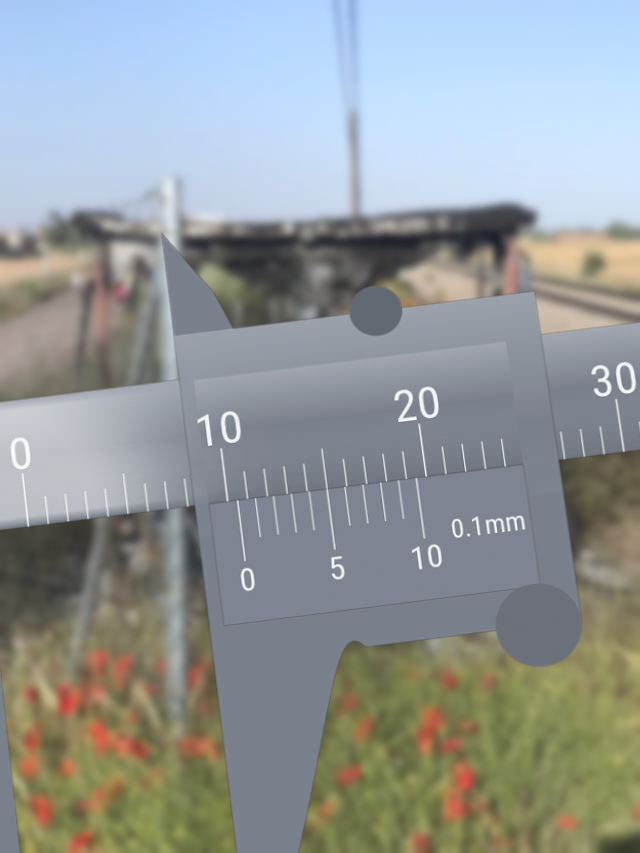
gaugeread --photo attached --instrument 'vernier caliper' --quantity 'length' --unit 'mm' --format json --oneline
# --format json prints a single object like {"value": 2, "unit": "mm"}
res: {"value": 10.5, "unit": "mm"}
